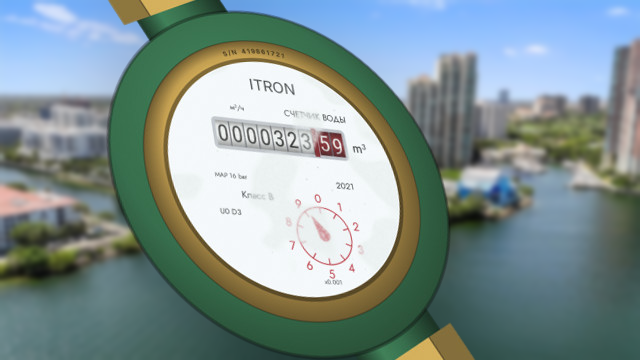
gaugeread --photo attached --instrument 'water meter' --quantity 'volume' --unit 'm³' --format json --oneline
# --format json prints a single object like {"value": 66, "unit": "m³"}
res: {"value": 323.589, "unit": "m³"}
